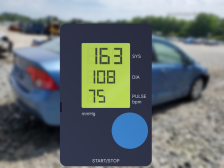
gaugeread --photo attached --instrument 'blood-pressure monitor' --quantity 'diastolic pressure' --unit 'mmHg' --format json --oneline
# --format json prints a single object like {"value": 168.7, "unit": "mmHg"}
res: {"value": 108, "unit": "mmHg"}
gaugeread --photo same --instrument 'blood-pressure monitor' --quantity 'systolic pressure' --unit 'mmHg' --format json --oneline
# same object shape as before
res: {"value": 163, "unit": "mmHg"}
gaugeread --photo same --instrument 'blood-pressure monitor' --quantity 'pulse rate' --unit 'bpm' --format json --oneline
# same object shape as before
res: {"value": 75, "unit": "bpm"}
